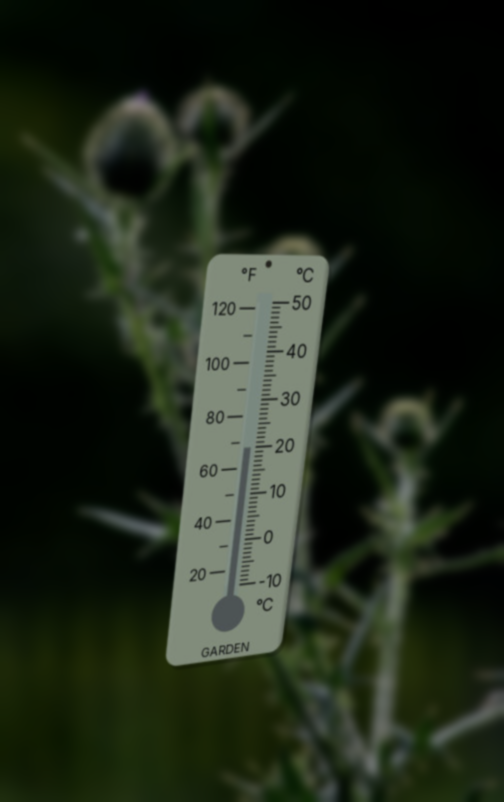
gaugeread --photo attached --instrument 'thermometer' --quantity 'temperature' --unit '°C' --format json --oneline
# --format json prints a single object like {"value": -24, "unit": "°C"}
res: {"value": 20, "unit": "°C"}
